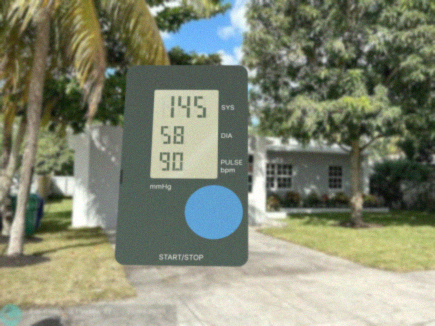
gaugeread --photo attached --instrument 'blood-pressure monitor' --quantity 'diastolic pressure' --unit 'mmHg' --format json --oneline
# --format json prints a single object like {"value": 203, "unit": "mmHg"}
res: {"value": 58, "unit": "mmHg"}
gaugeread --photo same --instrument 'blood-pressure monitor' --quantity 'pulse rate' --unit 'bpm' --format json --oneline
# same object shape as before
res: {"value": 90, "unit": "bpm"}
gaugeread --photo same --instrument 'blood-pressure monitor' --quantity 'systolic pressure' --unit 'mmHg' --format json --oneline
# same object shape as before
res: {"value": 145, "unit": "mmHg"}
